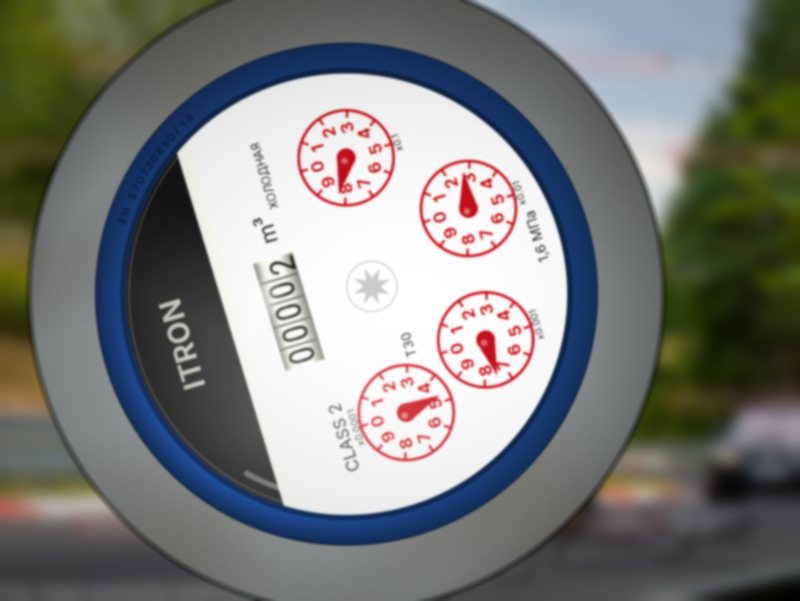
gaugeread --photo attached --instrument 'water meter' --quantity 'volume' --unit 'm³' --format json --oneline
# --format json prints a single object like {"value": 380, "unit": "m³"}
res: {"value": 1.8274, "unit": "m³"}
